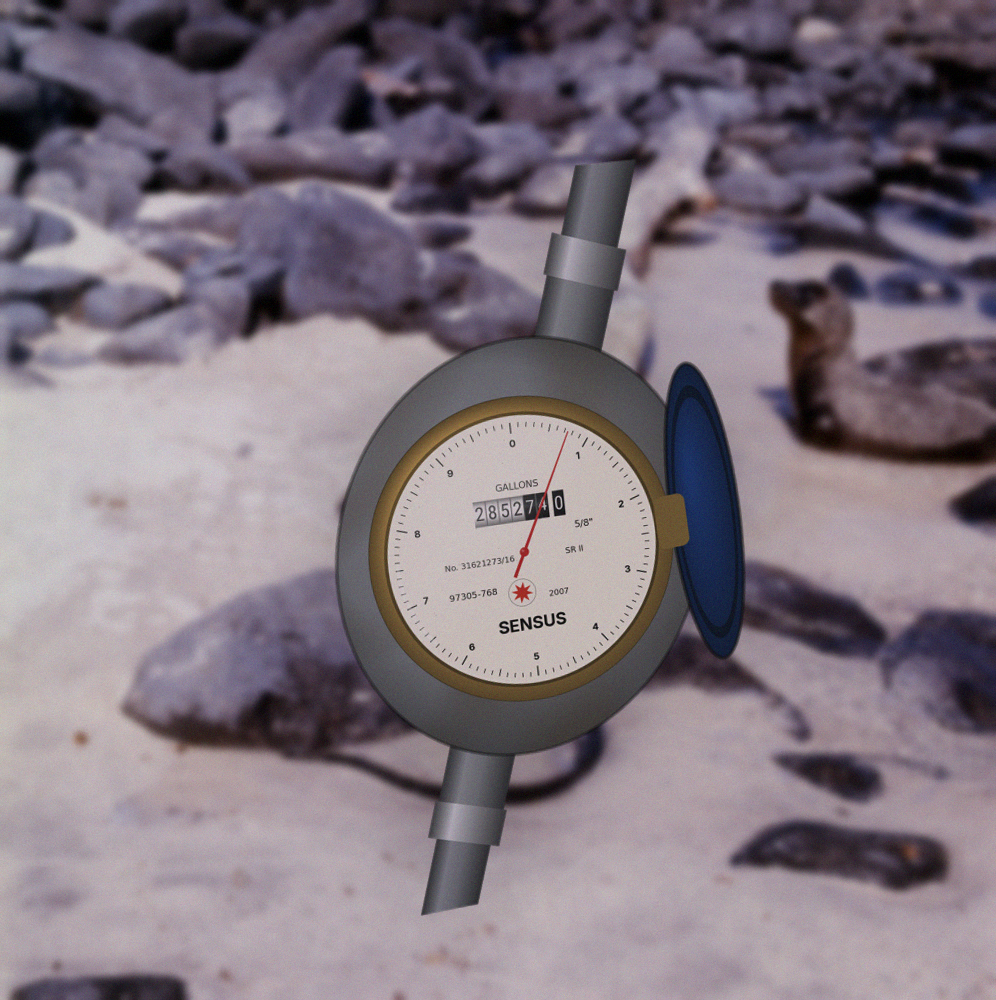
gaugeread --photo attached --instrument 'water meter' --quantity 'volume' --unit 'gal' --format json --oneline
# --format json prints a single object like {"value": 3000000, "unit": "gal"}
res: {"value": 2852740.7, "unit": "gal"}
